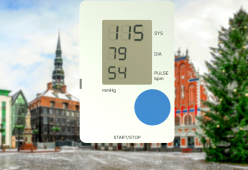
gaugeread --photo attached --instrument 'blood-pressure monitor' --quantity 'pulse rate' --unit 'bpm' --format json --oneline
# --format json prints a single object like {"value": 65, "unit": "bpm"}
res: {"value": 54, "unit": "bpm"}
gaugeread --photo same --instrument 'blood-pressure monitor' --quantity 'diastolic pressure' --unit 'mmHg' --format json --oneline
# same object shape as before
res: {"value": 79, "unit": "mmHg"}
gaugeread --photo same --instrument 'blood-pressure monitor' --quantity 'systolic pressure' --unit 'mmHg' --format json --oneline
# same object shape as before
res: {"value": 115, "unit": "mmHg"}
